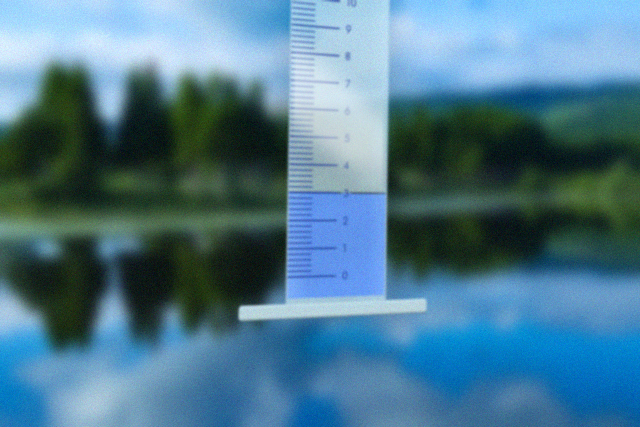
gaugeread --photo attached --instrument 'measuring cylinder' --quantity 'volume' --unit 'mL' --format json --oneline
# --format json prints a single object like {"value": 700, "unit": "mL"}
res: {"value": 3, "unit": "mL"}
